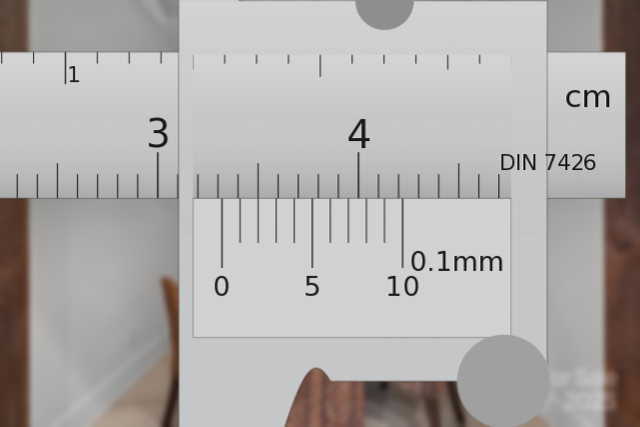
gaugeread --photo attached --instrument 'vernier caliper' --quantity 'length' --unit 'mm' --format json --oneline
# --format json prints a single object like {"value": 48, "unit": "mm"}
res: {"value": 33.2, "unit": "mm"}
